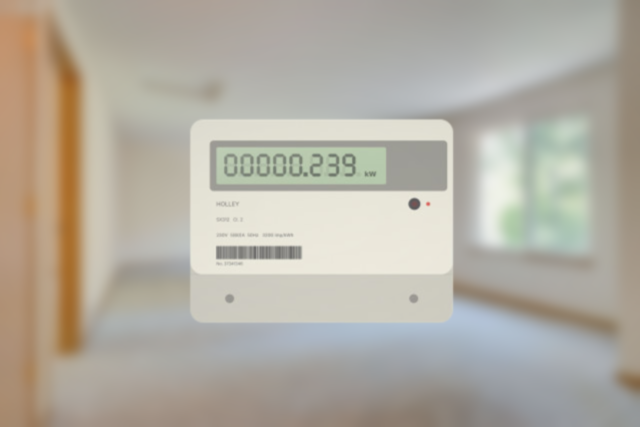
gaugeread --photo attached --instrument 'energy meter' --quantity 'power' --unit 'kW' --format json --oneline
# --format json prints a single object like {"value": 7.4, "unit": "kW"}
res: {"value": 0.239, "unit": "kW"}
